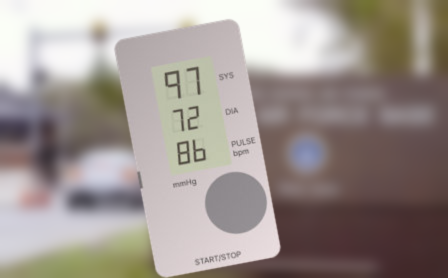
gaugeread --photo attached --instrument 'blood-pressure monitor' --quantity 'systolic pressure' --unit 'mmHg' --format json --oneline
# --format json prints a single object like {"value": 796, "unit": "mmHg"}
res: {"value": 97, "unit": "mmHg"}
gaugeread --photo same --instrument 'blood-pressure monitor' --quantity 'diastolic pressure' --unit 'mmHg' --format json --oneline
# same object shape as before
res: {"value": 72, "unit": "mmHg"}
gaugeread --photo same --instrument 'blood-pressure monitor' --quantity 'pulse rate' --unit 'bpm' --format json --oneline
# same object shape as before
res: {"value": 86, "unit": "bpm"}
